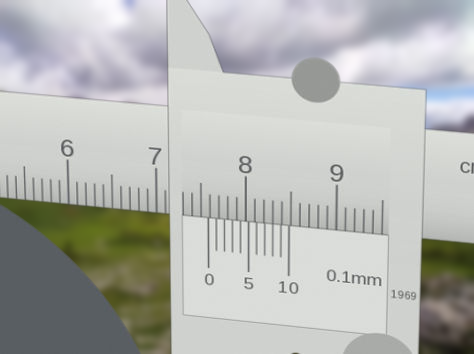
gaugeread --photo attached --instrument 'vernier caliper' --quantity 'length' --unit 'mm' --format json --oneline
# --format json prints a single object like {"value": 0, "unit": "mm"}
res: {"value": 75.8, "unit": "mm"}
